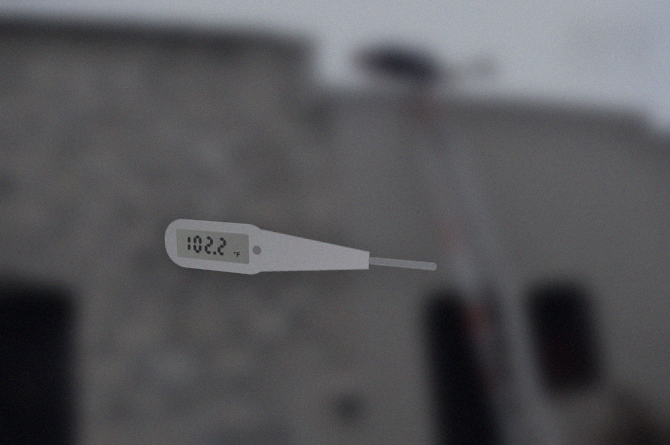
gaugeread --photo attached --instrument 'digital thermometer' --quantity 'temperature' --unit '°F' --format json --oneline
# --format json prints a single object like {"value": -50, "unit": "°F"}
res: {"value": 102.2, "unit": "°F"}
